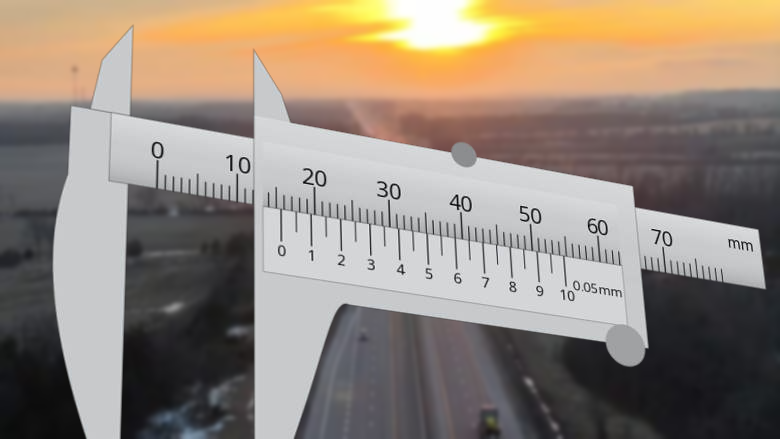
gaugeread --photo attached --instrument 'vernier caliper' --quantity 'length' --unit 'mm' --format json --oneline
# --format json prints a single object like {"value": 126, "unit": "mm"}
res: {"value": 15.6, "unit": "mm"}
